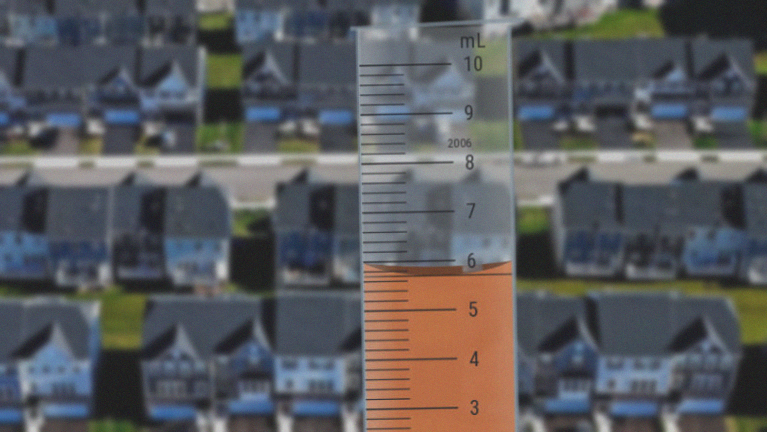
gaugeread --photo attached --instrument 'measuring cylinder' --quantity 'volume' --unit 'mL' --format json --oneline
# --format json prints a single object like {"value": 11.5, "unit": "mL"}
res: {"value": 5.7, "unit": "mL"}
